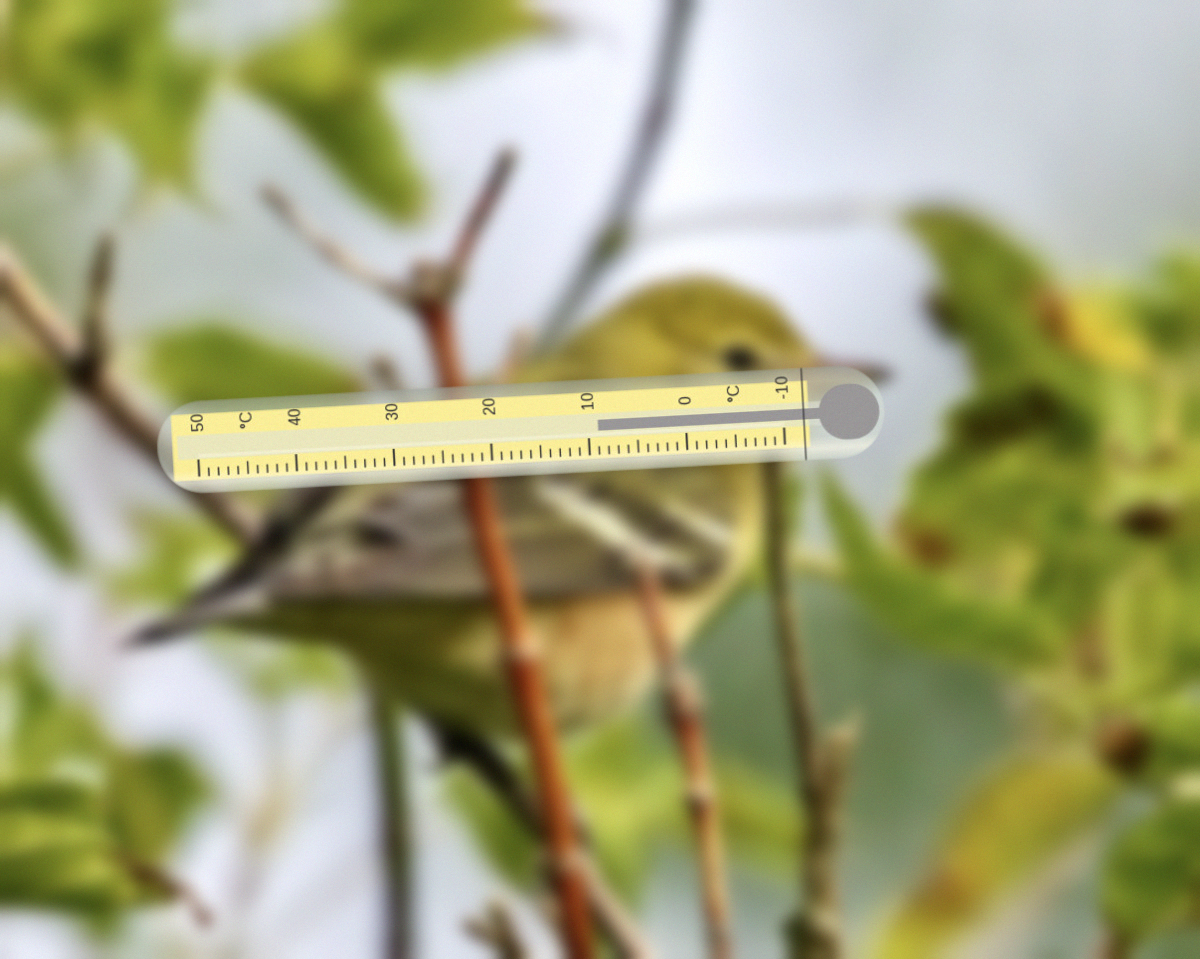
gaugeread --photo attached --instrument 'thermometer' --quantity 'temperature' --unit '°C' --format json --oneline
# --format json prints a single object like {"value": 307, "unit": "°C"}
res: {"value": 9, "unit": "°C"}
